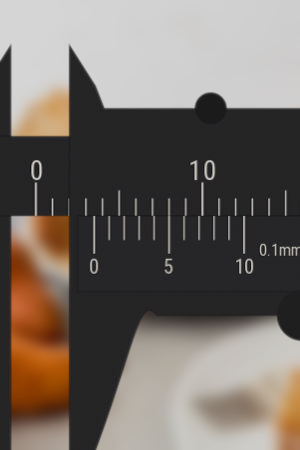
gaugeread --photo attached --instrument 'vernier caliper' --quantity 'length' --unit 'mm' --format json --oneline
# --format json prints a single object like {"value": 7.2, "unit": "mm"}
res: {"value": 3.5, "unit": "mm"}
